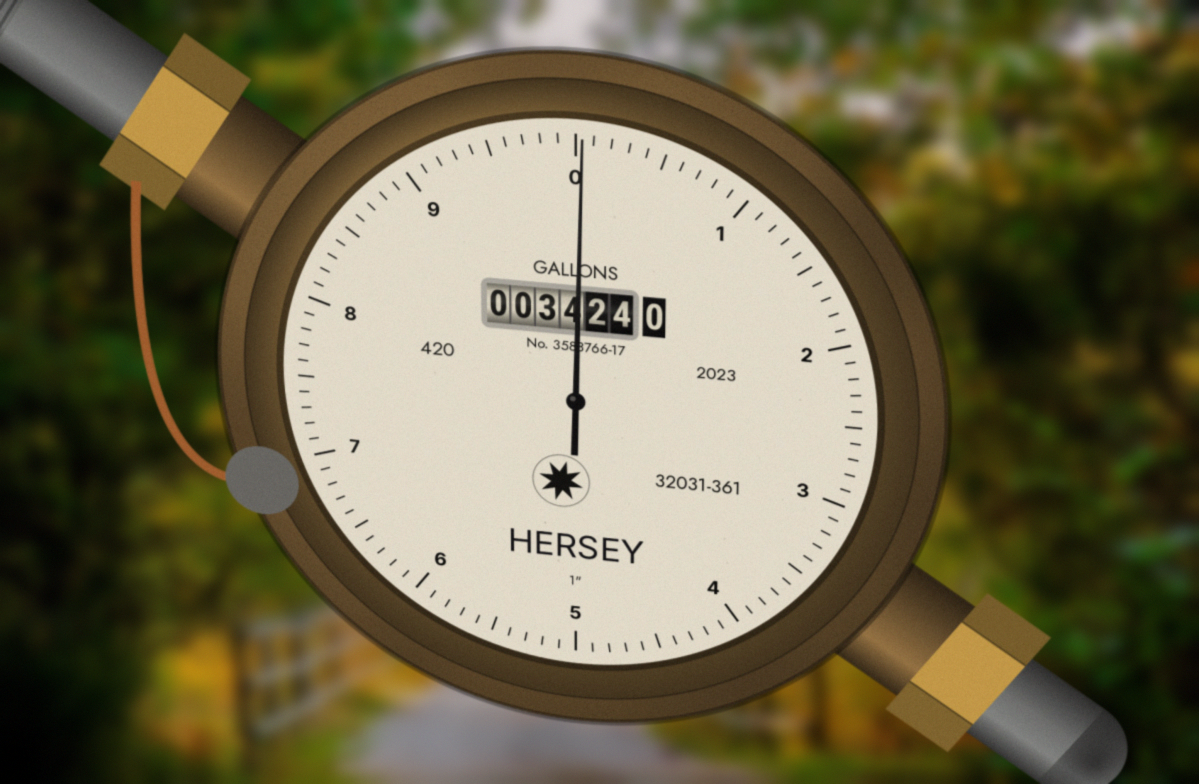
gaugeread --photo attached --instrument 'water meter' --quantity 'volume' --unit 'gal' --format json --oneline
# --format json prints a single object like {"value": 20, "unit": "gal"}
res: {"value": 34240.0, "unit": "gal"}
